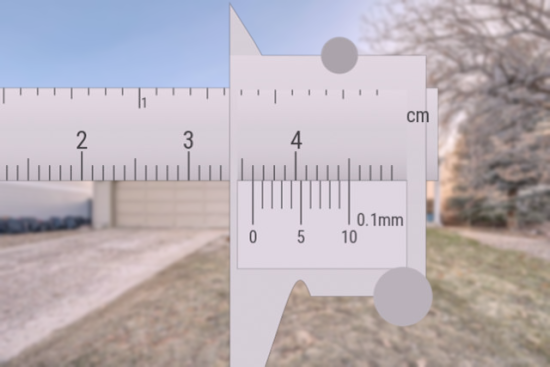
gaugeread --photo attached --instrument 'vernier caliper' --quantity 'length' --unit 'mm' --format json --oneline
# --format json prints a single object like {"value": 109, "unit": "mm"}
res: {"value": 36.0, "unit": "mm"}
